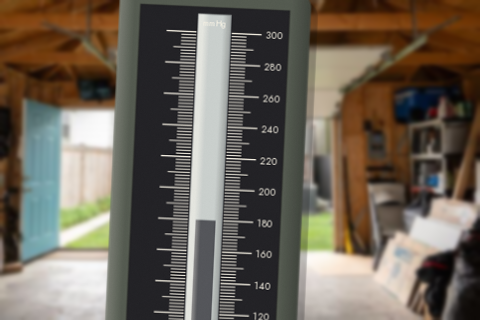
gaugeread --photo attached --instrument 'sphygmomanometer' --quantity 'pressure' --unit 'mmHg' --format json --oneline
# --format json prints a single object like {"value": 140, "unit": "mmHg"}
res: {"value": 180, "unit": "mmHg"}
